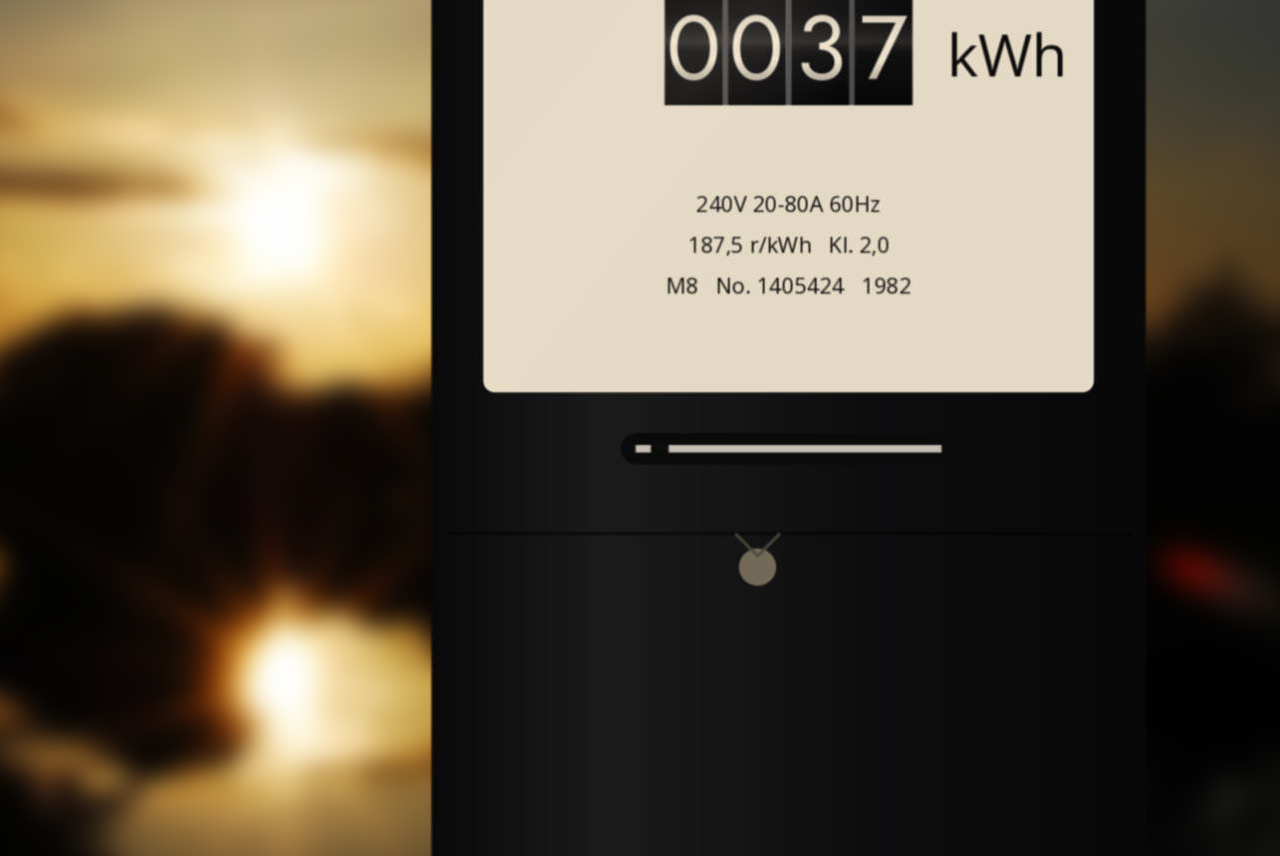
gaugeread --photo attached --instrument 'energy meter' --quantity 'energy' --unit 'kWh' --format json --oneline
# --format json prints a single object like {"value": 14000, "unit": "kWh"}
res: {"value": 37, "unit": "kWh"}
